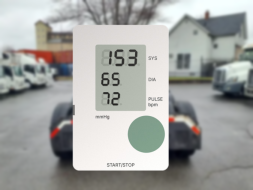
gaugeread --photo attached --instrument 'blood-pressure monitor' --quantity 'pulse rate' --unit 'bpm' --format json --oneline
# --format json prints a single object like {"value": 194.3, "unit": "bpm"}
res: {"value": 72, "unit": "bpm"}
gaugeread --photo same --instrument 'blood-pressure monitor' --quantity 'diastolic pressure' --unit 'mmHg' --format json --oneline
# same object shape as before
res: {"value": 65, "unit": "mmHg"}
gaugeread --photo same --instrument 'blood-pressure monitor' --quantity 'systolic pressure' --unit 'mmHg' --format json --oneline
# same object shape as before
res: {"value": 153, "unit": "mmHg"}
